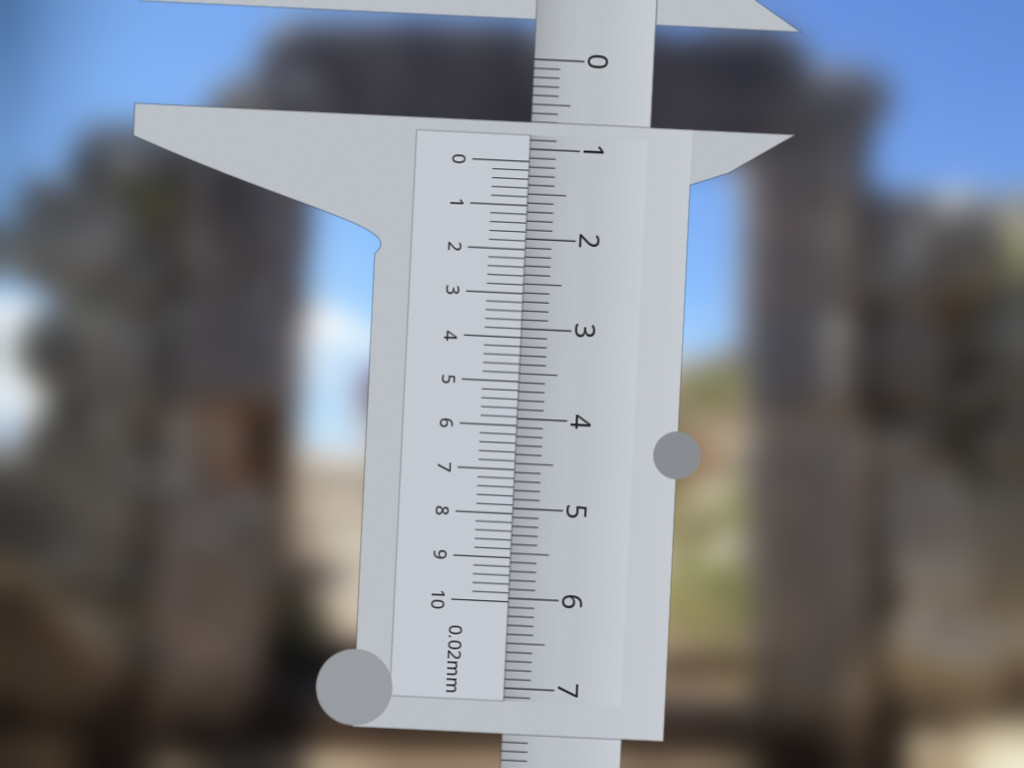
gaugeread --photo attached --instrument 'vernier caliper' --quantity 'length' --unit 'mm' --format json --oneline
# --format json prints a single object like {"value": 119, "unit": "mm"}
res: {"value": 11.4, "unit": "mm"}
